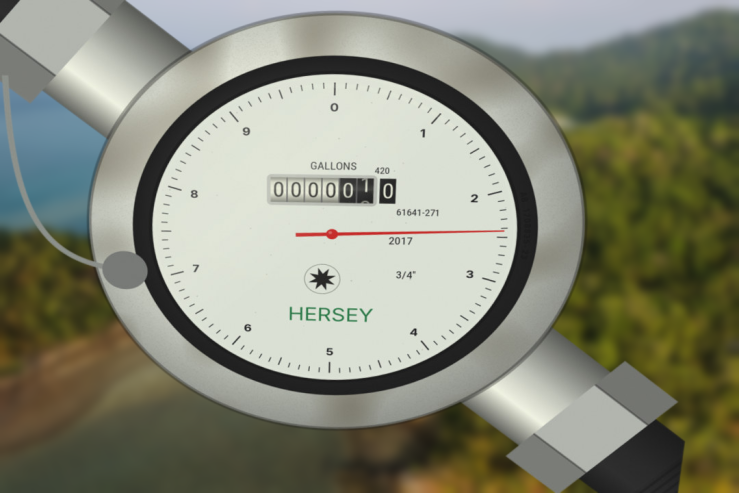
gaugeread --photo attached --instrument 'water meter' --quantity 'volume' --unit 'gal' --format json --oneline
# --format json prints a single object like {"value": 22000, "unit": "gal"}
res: {"value": 12.4, "unit": "gal"}
